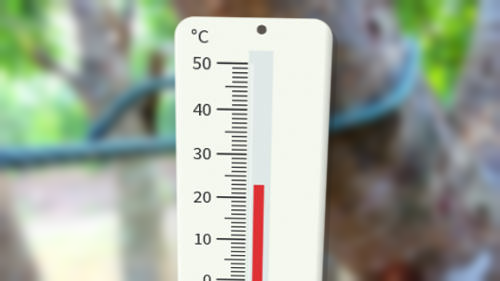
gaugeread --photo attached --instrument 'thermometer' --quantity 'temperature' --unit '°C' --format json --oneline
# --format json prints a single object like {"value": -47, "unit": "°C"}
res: {"value": 23, "unit": "°C"}
